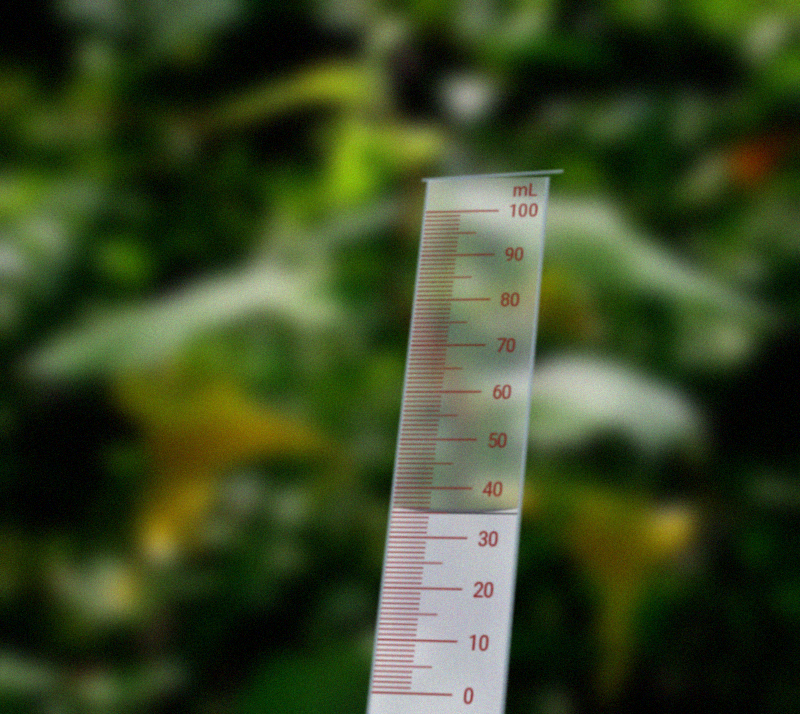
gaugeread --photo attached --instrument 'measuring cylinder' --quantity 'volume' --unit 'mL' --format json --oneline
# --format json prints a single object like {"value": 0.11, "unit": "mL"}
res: {"value": 35, "unit": "mL"}
